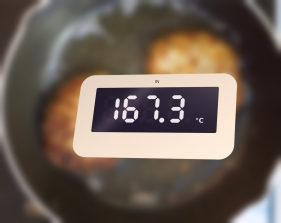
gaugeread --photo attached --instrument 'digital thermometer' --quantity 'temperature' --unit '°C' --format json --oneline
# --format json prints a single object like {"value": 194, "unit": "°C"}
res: {"value": 167.3, "unit": "°C"}
